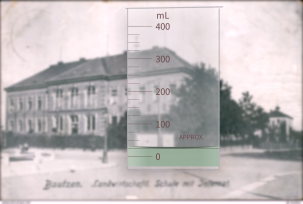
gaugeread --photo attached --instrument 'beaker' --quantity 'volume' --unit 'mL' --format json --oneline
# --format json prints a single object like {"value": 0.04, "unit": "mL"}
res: {"value": 25, "unit": "mL"}
